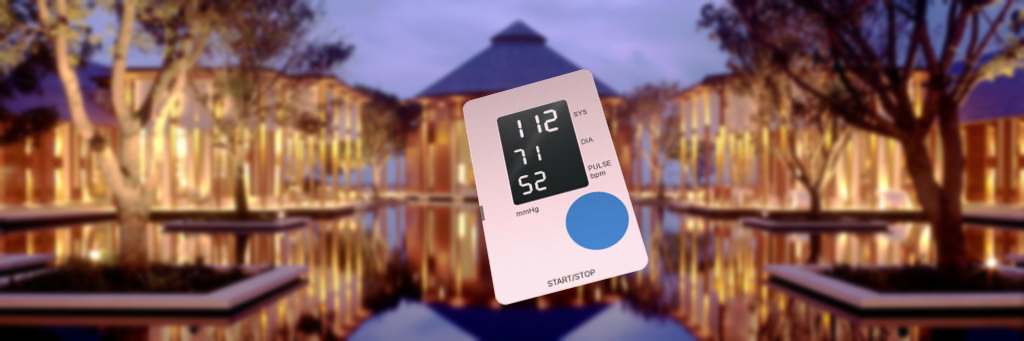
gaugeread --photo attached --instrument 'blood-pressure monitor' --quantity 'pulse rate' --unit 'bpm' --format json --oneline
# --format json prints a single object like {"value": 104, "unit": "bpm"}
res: {"value": 52, "unit": "bpm"}
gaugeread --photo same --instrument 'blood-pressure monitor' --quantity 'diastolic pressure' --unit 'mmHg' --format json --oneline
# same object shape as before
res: {"value": 71, "unit": "mmHg"}
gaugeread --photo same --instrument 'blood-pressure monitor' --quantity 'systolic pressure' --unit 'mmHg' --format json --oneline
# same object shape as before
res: {"value": 112, "unit": "mmHg"}
